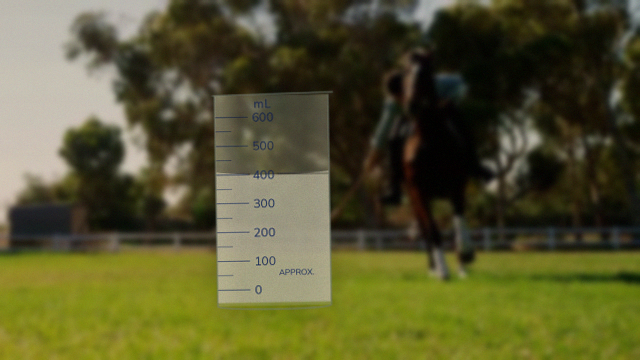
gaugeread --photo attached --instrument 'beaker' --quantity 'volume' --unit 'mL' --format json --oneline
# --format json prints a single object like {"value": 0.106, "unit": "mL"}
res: {"value": 400, "unit": "mL"}
